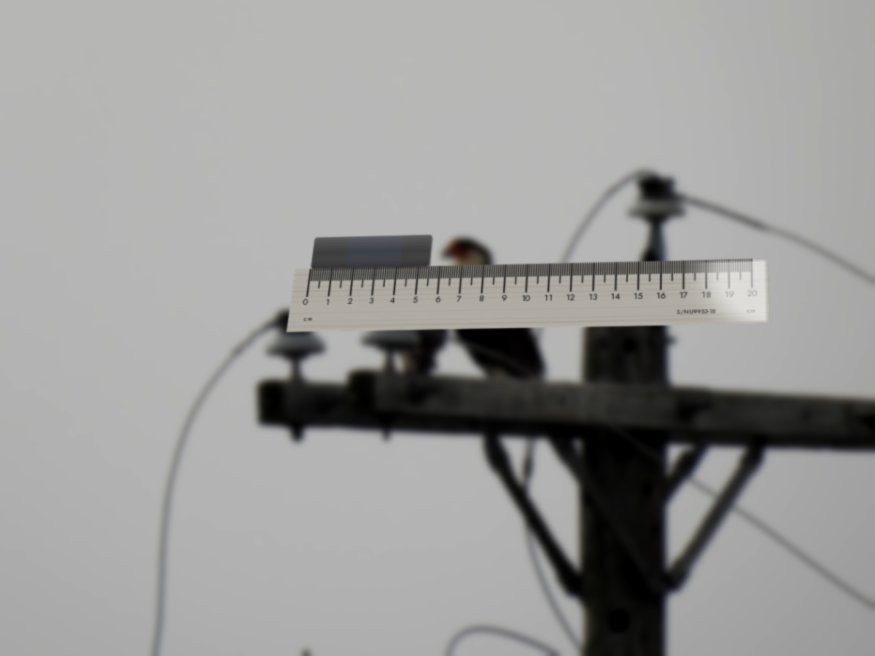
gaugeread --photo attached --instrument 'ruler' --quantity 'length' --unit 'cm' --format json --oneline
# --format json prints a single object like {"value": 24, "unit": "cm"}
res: {"value": 5.5, "unit": "cm"}
